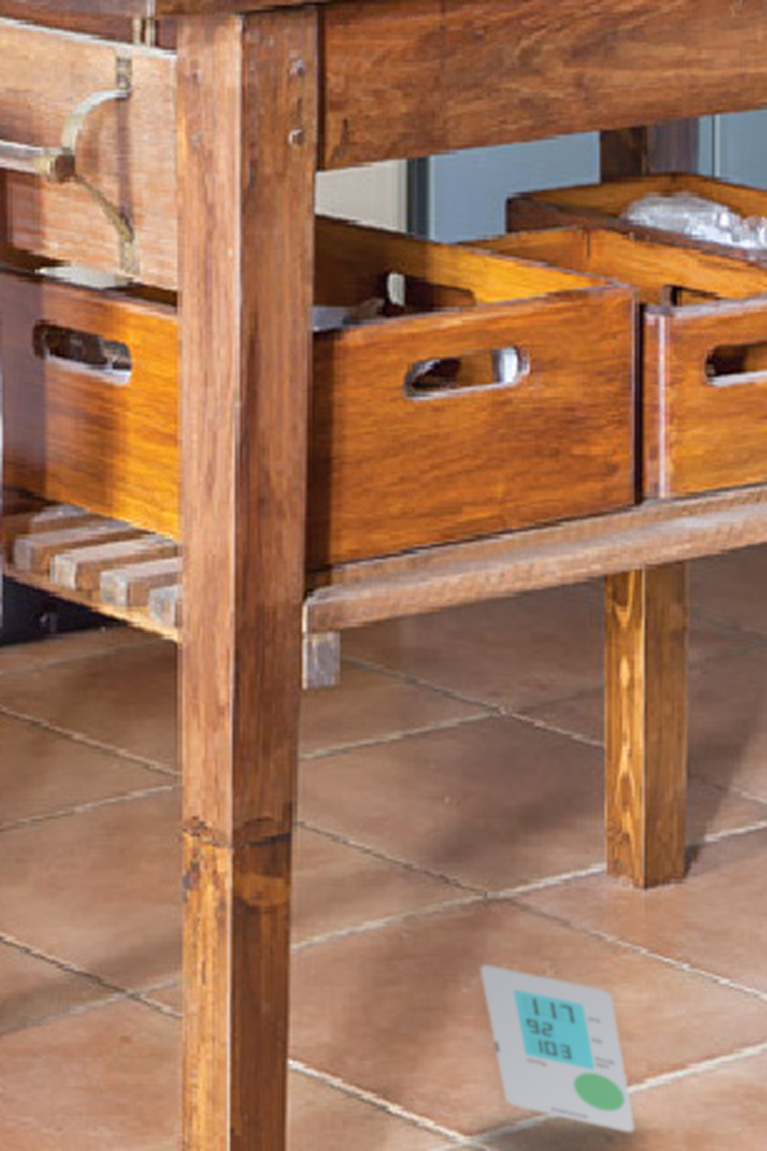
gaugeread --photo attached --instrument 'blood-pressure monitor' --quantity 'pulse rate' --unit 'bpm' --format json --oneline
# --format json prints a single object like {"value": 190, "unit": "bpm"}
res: {"value": 103, "unit": "bpm"}
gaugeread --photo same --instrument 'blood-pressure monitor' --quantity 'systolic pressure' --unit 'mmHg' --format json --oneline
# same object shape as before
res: {"value": 117, "unit": "mmHg"}
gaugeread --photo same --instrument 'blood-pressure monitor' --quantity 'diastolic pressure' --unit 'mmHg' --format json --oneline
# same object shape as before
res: {"value": 92, "unit": "mmHg"}
